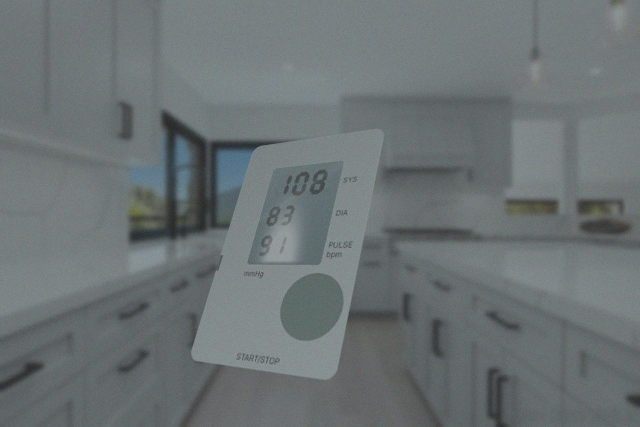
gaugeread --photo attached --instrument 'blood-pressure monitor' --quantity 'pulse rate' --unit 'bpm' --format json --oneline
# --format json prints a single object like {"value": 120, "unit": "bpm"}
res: {"value": 91, "unit": "bpm"}
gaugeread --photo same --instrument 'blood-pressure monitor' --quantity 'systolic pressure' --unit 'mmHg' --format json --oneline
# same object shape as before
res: {"value": 108, "unit": "mmHg"}
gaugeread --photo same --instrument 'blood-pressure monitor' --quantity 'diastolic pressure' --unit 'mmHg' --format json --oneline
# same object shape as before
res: {"value": 83, "unit": "mmHg"}
